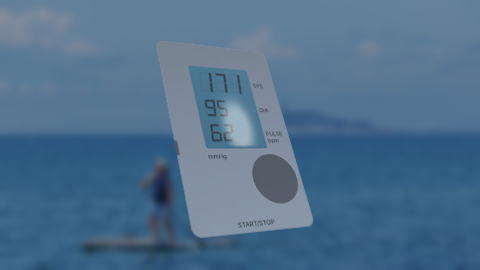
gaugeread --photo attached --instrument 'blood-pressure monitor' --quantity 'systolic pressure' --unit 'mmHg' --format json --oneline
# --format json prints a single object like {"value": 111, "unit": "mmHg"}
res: {"value": 171, "unit": "mmHg"}
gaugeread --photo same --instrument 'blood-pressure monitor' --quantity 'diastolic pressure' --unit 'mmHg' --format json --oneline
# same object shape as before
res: {"value": 95, "unit": "mmHg"}
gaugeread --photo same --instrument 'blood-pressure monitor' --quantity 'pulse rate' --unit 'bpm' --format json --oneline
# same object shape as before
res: {"value": 62, "unit": "bpm"}
